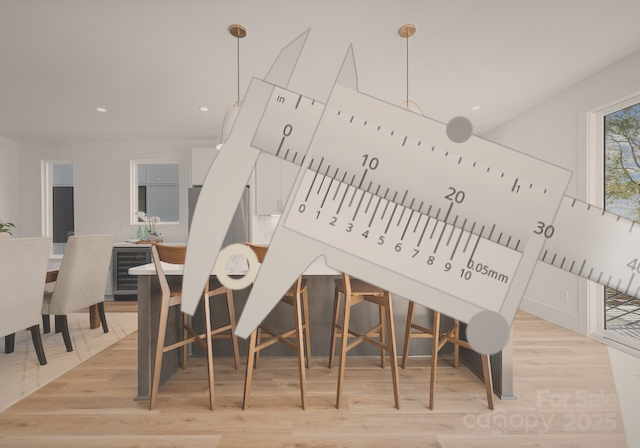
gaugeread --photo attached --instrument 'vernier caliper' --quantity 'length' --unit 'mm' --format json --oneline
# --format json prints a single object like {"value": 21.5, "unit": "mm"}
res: {"value": 5.0, "unit": "mm"}
